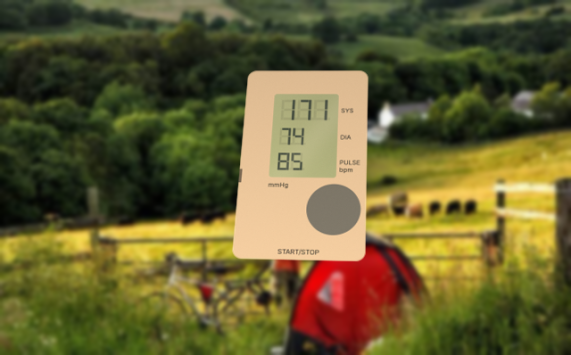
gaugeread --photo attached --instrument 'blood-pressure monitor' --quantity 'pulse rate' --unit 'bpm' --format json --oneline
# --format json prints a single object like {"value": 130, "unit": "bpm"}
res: {"value": 85, "unit": "bpm"}
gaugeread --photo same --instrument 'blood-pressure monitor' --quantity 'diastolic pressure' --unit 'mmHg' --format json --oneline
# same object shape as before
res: {"value": 74, "unit": "mmHg"}
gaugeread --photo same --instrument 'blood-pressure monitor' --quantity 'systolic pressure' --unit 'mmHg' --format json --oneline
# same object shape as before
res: {"value": 171, "unit": "mmHg"}
